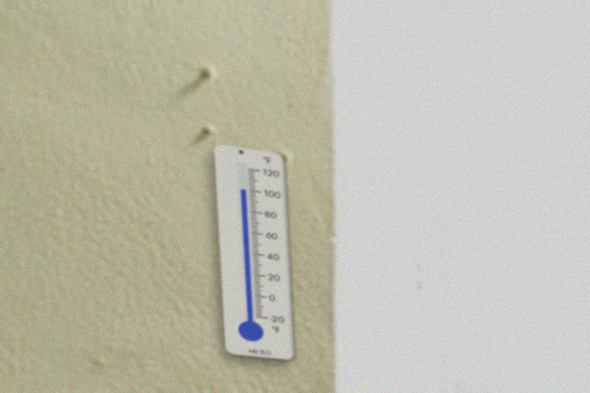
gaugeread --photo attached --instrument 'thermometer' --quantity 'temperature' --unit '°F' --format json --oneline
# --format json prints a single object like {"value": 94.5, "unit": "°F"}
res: {"value": 100, "unit": "°F"}
